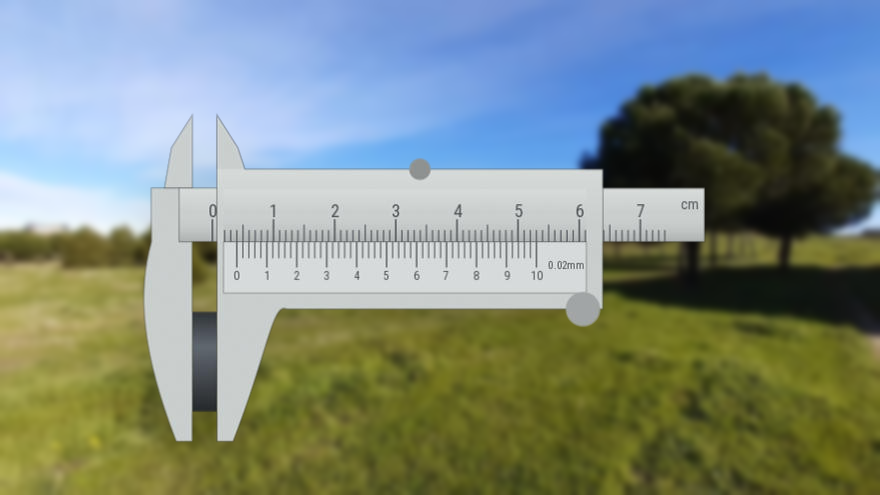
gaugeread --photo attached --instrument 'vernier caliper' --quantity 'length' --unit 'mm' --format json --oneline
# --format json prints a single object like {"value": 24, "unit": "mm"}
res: {"value": 4.0, "unit": "mm"}
